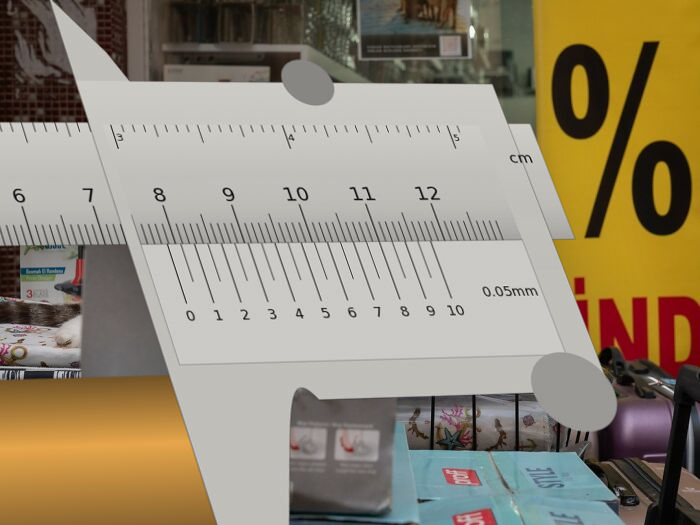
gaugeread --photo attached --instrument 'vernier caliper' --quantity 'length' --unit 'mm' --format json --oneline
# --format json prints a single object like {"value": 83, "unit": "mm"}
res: {"value": 78.8, "unit": "mm"}
